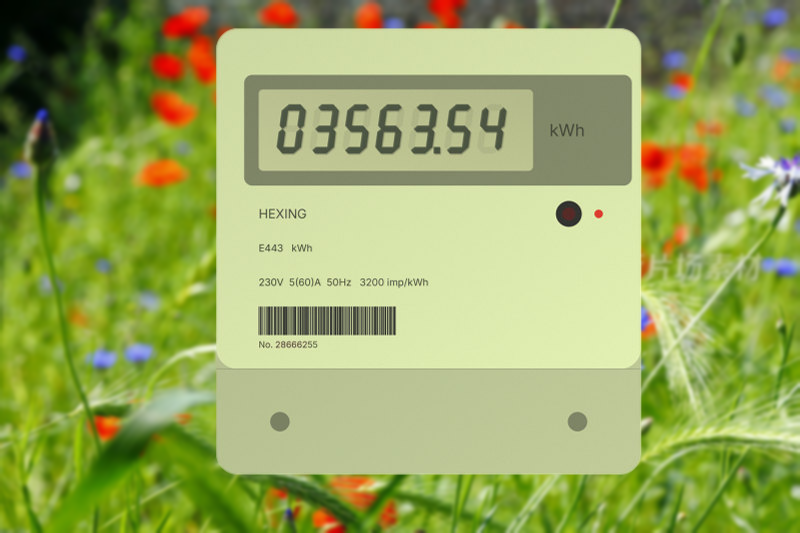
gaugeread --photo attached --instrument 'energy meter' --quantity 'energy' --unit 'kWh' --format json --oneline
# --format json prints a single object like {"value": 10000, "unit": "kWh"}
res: {"value": 3563.54, "unit": "kWh"}
